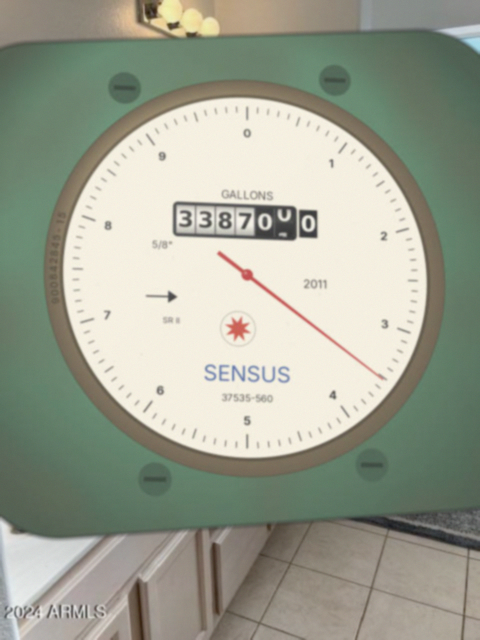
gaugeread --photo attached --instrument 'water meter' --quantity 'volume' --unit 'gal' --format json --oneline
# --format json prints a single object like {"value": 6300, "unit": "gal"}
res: {"value": 3387003.5, "unit": "gal"}
